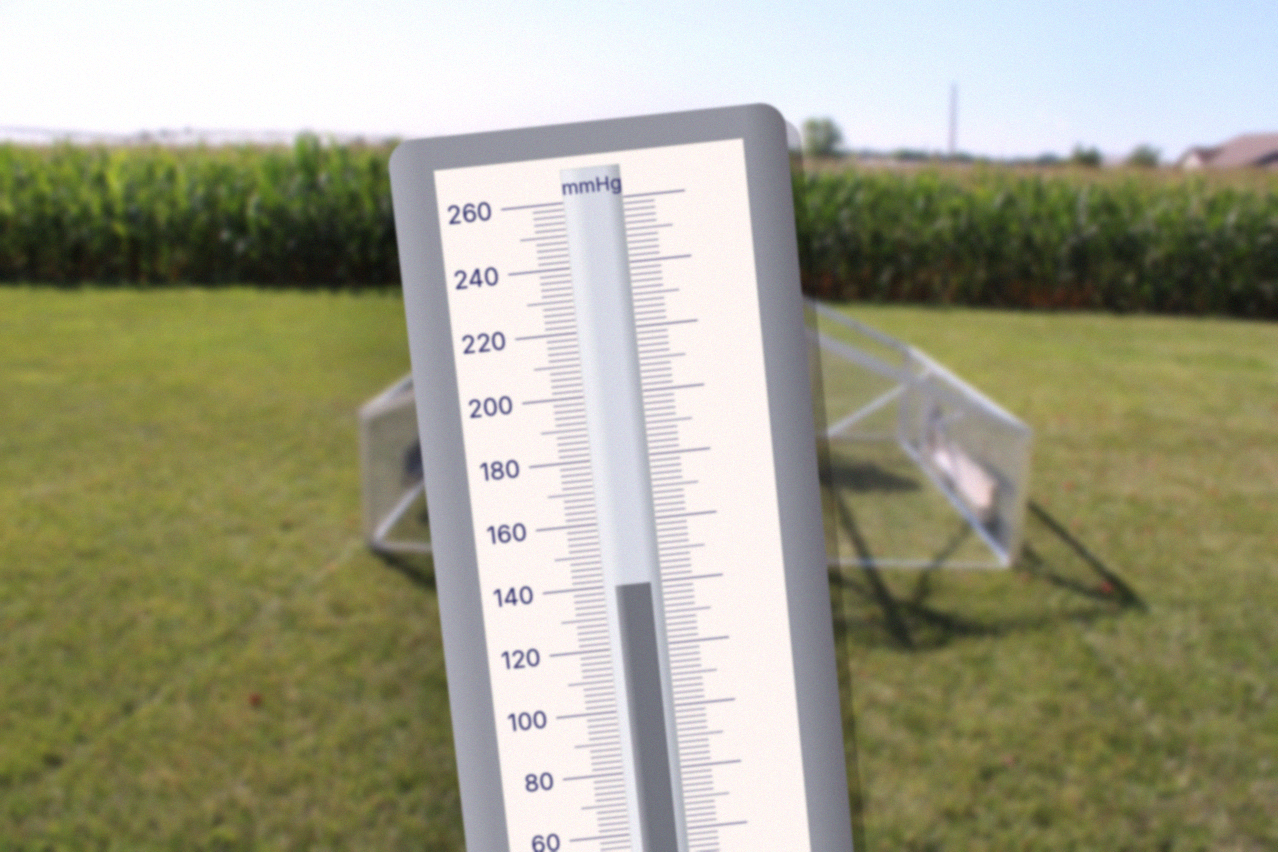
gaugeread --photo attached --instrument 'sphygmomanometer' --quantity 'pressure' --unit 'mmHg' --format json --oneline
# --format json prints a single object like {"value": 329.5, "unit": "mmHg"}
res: {"value": 140, "unit": "mmHg"}
